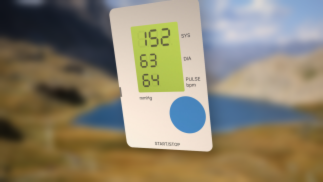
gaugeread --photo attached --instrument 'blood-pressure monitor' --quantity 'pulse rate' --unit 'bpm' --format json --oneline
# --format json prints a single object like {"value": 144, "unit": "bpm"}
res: {"value": 64, "unit": "bpm"}
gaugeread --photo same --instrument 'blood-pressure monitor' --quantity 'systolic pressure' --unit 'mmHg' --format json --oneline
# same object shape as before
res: {"value": 152, "unit": "mmHg"}
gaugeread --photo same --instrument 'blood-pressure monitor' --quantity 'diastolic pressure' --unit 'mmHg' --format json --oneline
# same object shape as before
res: {"value": 63, "unit": "mmHg"}
